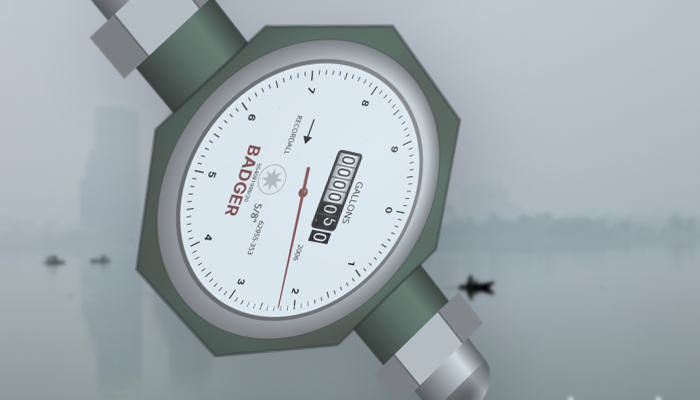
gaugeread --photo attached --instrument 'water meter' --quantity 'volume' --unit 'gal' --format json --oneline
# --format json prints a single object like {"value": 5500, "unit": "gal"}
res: {"value": 52.2, "unit": "gal"}
